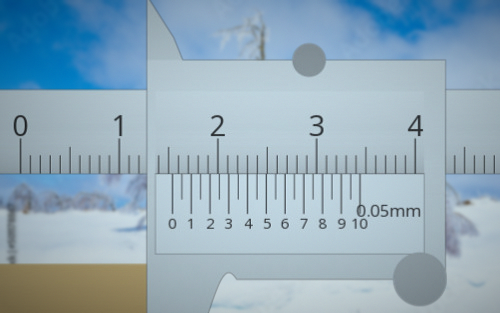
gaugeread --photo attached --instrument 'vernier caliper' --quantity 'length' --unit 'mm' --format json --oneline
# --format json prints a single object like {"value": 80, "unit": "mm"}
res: {"value": 15.4, "unit": "mm"}
